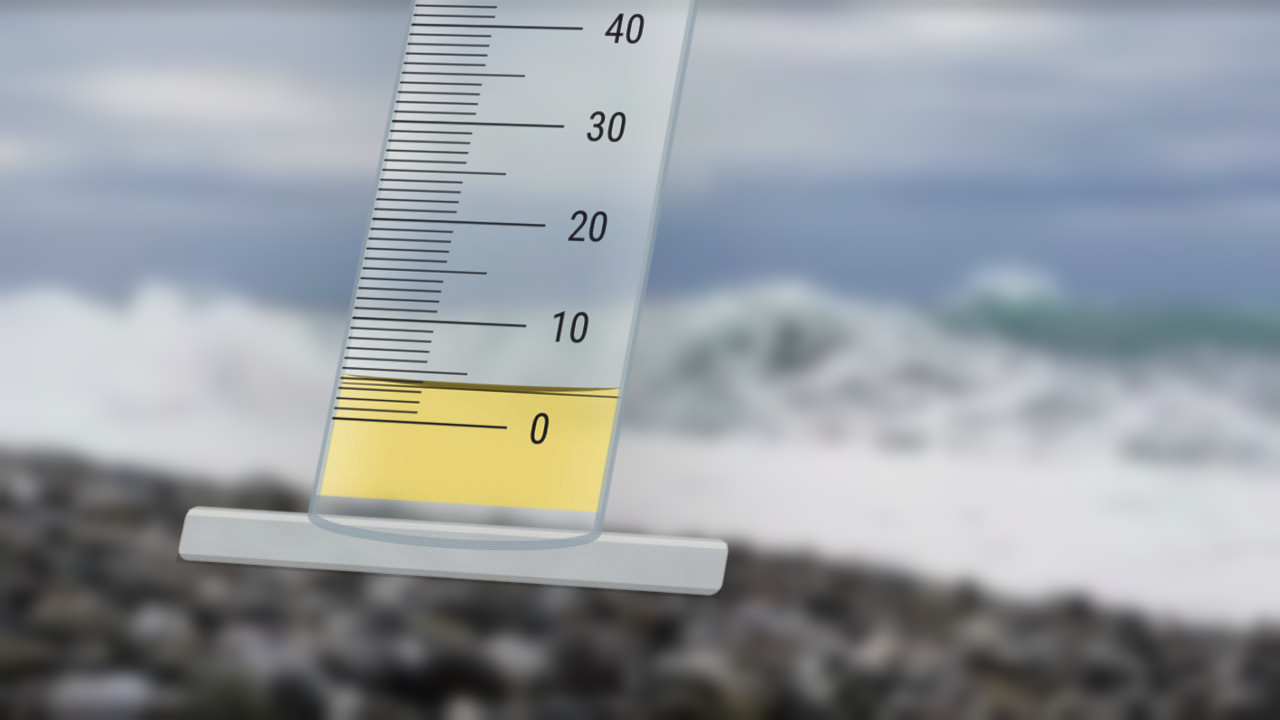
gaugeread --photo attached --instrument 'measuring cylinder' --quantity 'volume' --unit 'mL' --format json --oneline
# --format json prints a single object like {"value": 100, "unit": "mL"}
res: {"value": 3.5, "unit": "mL"}
